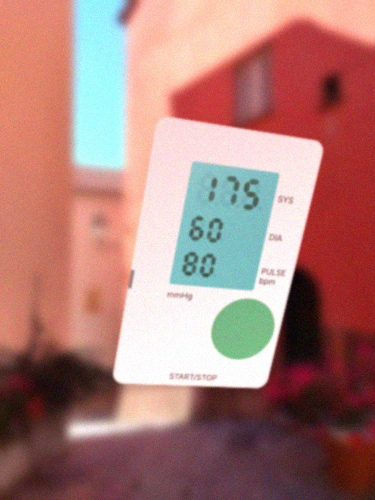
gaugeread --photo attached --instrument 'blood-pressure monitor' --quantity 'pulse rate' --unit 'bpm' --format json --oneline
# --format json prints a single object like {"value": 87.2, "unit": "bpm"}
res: {"value": 80, "unit": "bpm"}
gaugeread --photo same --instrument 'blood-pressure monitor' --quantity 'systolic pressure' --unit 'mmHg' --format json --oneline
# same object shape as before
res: {"value": 175, "unit": "mmHg"}
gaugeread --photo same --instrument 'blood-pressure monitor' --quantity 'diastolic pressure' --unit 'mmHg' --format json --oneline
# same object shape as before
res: {"value": 60, "unit": "mmHg"}
